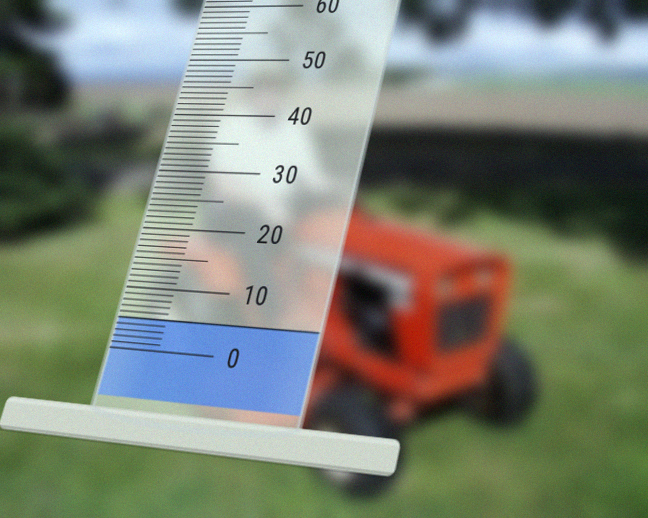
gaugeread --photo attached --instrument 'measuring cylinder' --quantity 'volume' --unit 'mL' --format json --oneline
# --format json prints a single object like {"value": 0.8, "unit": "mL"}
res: {"value": 5, "unit": "mL"}
